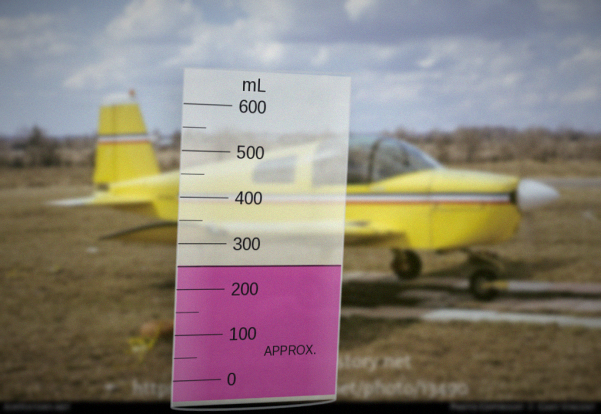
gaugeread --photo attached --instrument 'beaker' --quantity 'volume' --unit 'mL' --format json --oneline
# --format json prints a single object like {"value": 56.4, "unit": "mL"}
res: {"value": 250, "unit": "mL"}
